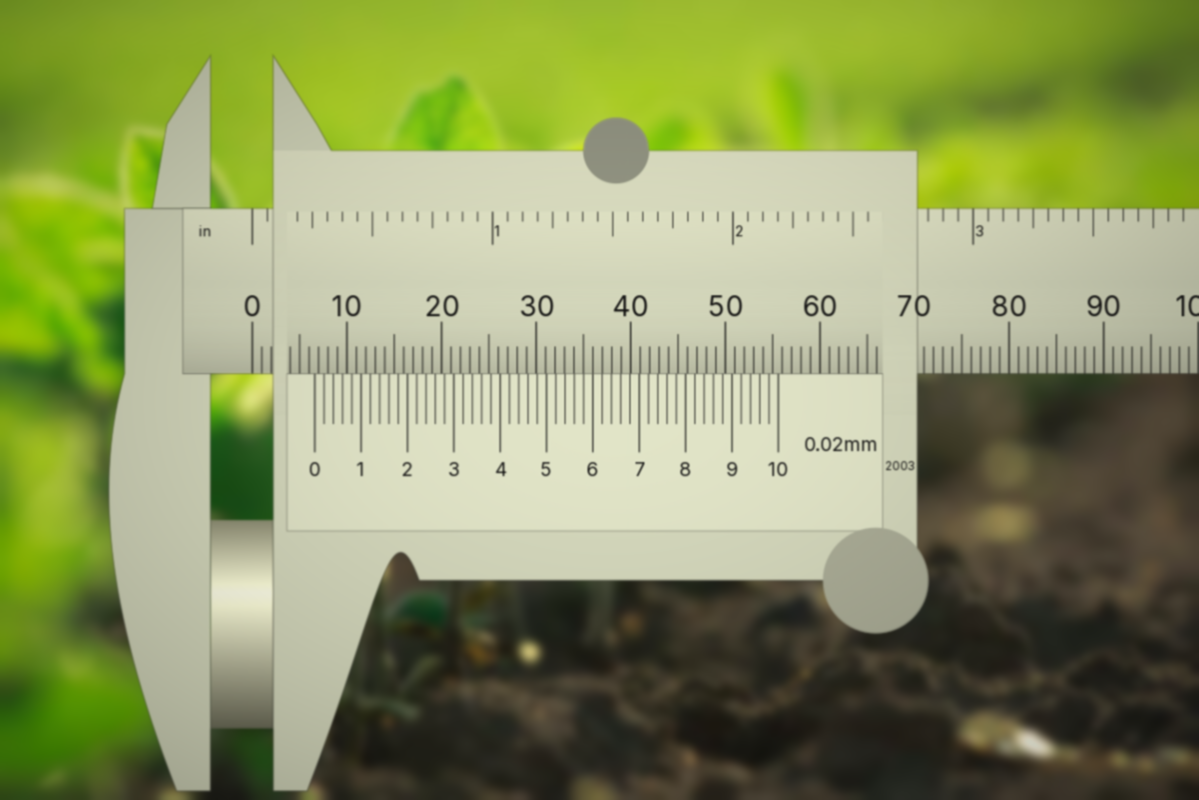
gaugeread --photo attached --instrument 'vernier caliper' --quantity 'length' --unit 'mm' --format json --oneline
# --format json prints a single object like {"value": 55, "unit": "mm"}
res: {"value": 6.6, "unit": "mm"}
